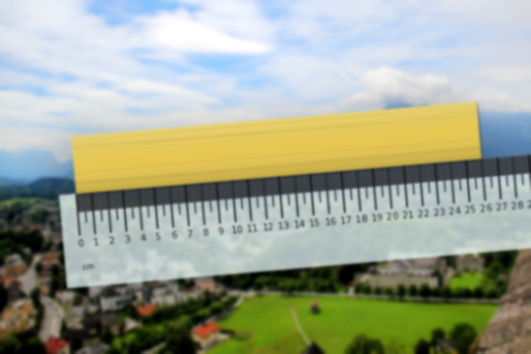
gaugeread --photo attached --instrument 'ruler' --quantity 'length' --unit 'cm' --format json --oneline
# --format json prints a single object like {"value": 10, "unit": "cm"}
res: {"value": 26, "unit": "cm"}
